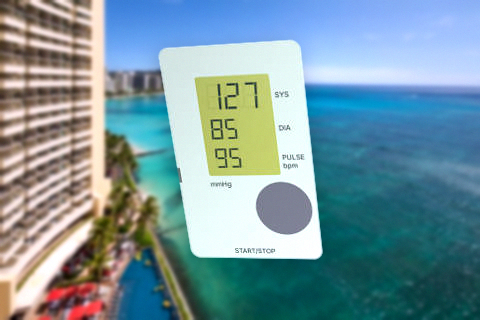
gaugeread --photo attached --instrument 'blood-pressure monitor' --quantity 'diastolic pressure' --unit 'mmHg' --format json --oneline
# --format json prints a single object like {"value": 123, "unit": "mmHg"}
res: {"value": 85, "unit": "mmHg"}
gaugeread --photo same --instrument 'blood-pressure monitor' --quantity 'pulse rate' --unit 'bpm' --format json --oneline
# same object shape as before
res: {"value": 95, "unit": "bpm"}
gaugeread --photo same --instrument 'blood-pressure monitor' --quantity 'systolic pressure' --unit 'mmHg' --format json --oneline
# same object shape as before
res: {"value": 127, "unit": "mmHg"}
